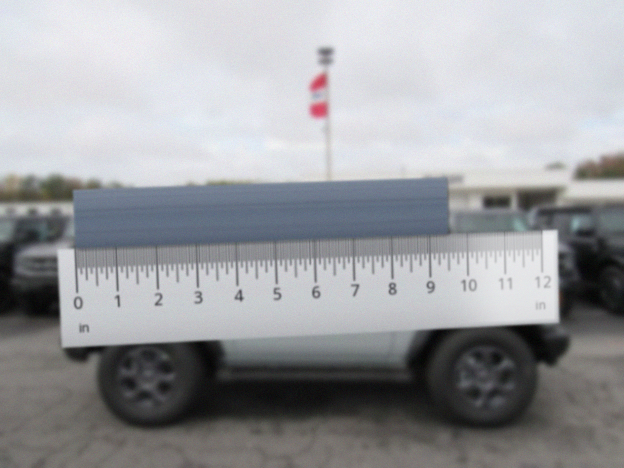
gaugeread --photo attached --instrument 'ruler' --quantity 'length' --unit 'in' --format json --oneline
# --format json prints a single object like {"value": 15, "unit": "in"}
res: {"value": 9.5, "unit": "in"}
